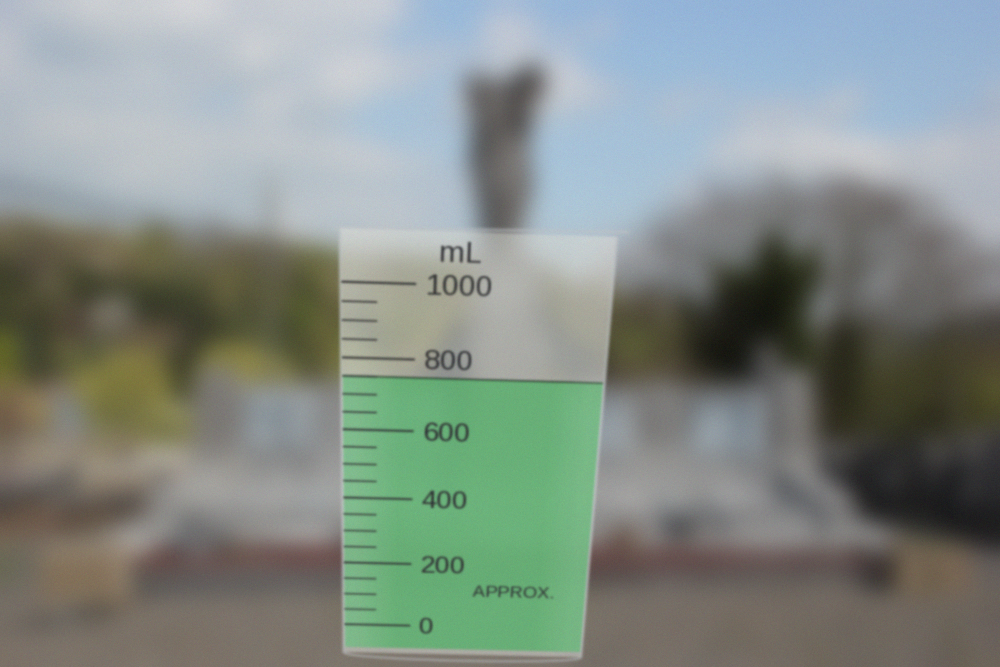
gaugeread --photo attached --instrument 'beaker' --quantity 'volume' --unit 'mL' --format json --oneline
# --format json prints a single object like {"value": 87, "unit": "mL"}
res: {"value": 750, "unit": "mL"}
